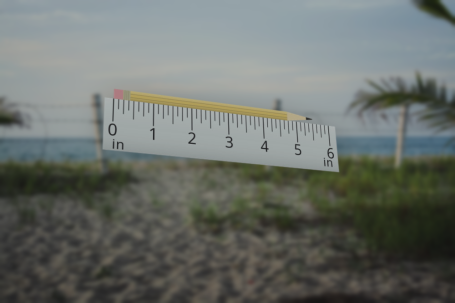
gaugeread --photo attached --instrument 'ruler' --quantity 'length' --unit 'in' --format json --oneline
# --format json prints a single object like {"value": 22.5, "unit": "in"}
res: {"value": 5.5, "unit": "in"}
